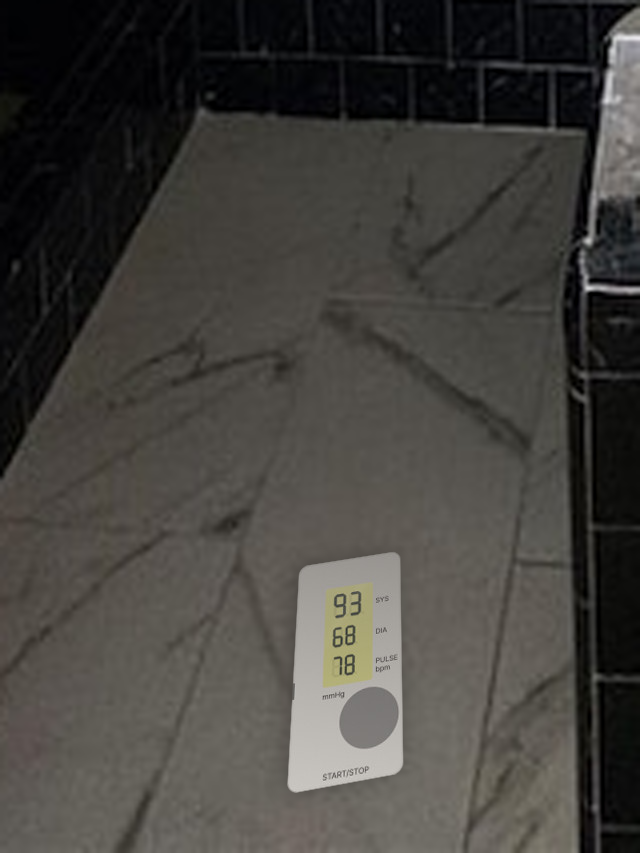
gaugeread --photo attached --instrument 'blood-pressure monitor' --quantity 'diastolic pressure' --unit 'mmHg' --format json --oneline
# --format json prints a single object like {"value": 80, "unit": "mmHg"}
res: {"value": 68, "unit": "mmHg"}
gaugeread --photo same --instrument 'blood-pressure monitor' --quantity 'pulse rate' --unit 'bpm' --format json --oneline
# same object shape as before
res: {"value": 78, "unit": "bpm"}
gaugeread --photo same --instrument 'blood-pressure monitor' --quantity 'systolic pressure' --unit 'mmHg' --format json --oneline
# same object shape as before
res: {"value": 93, "unit": "mmHg"}
